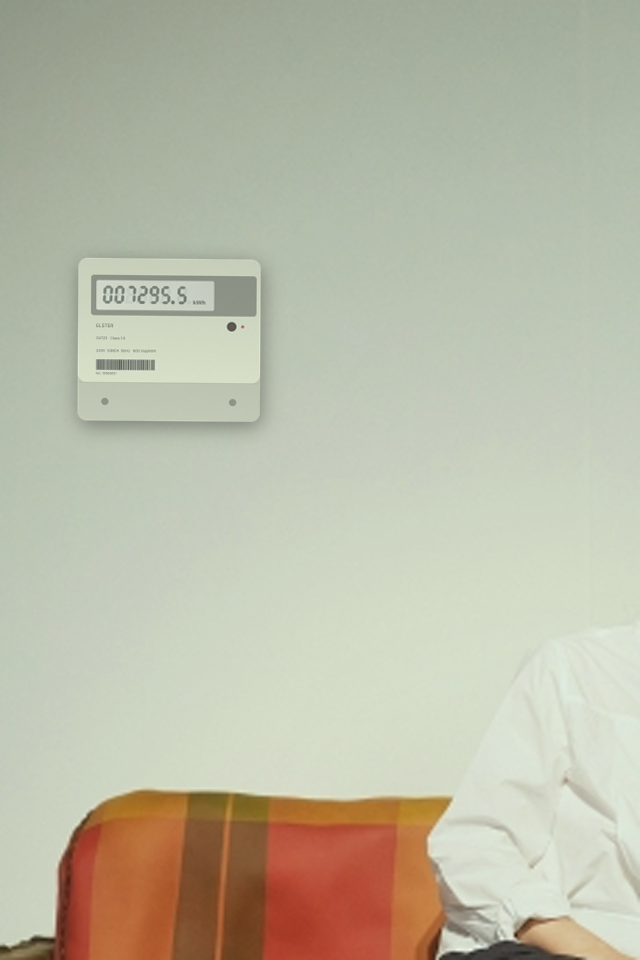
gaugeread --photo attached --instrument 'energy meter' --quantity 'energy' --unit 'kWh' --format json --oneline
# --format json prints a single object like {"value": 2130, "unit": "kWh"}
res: {"value": 7295.5, "unit": "kWh"}
